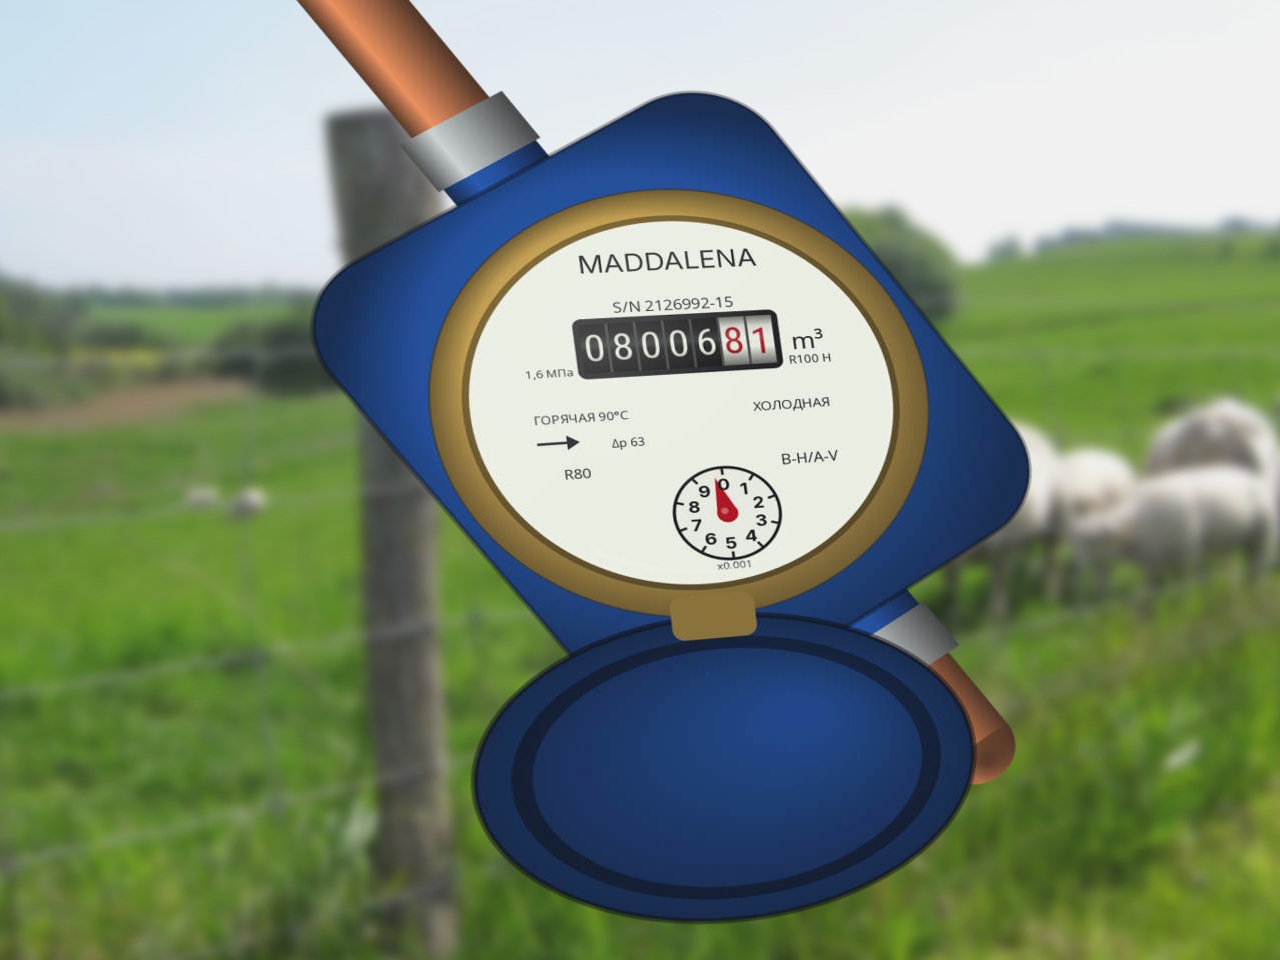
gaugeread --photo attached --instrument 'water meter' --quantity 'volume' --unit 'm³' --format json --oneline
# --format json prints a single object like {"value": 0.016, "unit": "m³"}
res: {"value": 8006.809, "unit": "m³"}
